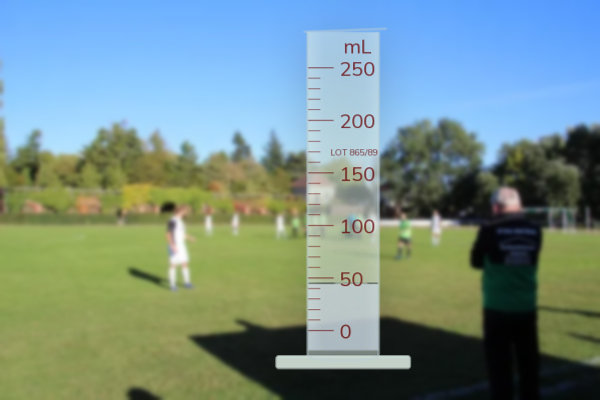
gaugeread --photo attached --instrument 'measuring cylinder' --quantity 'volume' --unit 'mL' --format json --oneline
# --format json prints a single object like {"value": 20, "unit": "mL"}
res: {"value": 45, "unit": "mL"}
